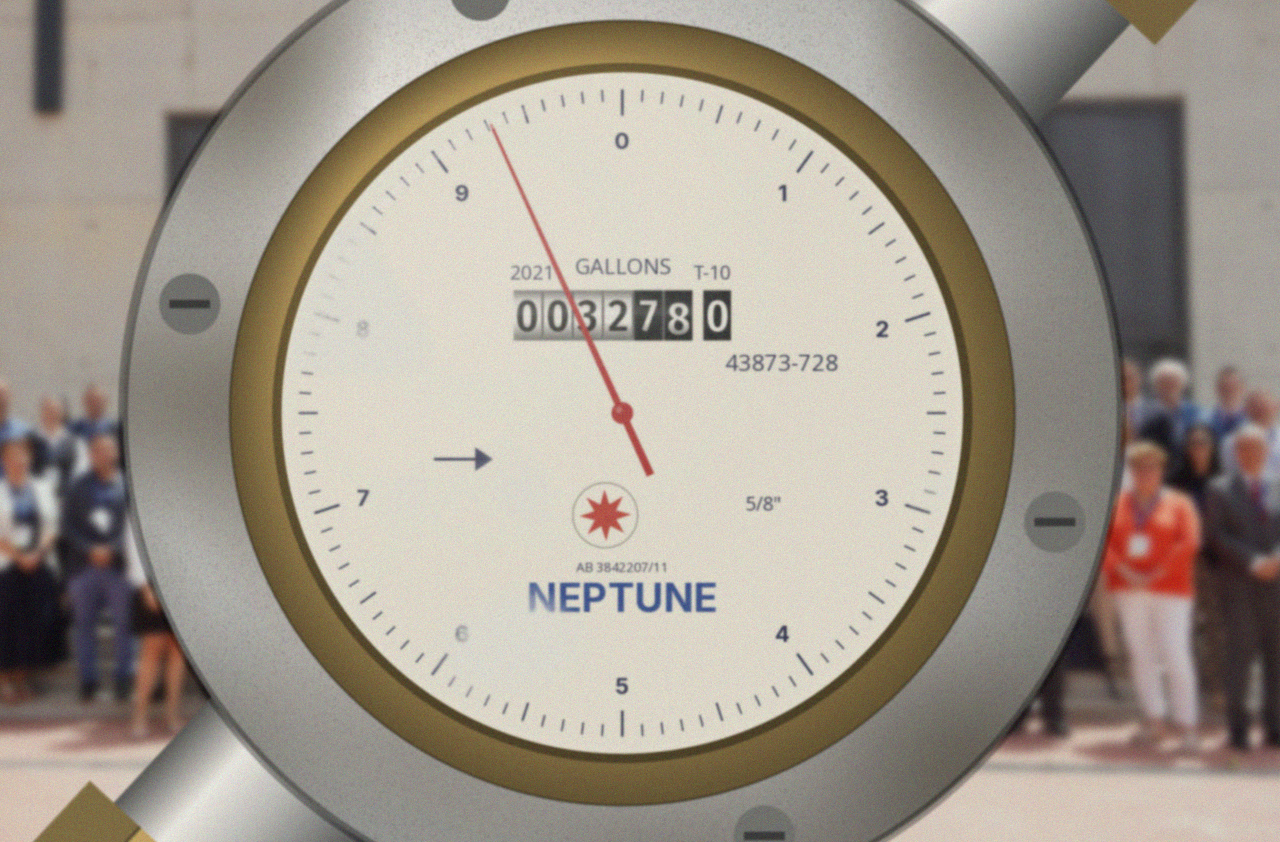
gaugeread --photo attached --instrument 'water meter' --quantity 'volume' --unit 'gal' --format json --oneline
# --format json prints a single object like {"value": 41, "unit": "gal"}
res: {"value": 32779.3, "unit": "gal"}
